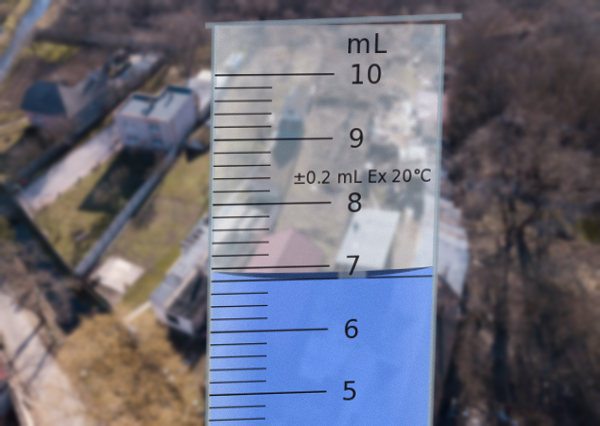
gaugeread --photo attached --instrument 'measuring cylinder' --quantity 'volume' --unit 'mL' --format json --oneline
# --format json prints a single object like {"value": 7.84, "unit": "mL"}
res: {"value": 6.8, "unit": "mL"}
